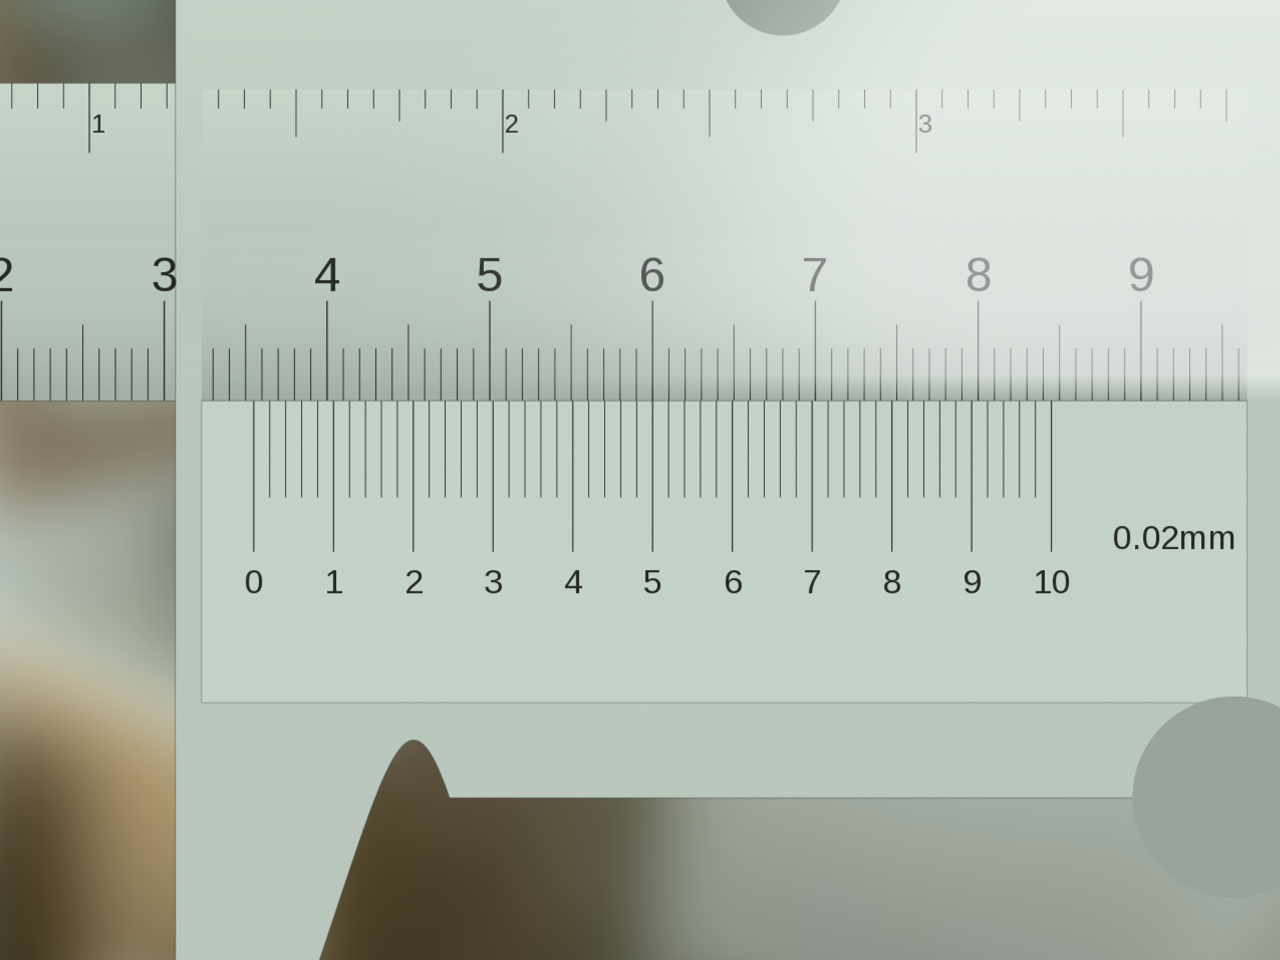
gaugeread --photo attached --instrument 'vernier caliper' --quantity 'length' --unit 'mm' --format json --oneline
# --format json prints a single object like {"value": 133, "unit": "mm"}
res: {"value": 35.5, "unit": "mm"}
